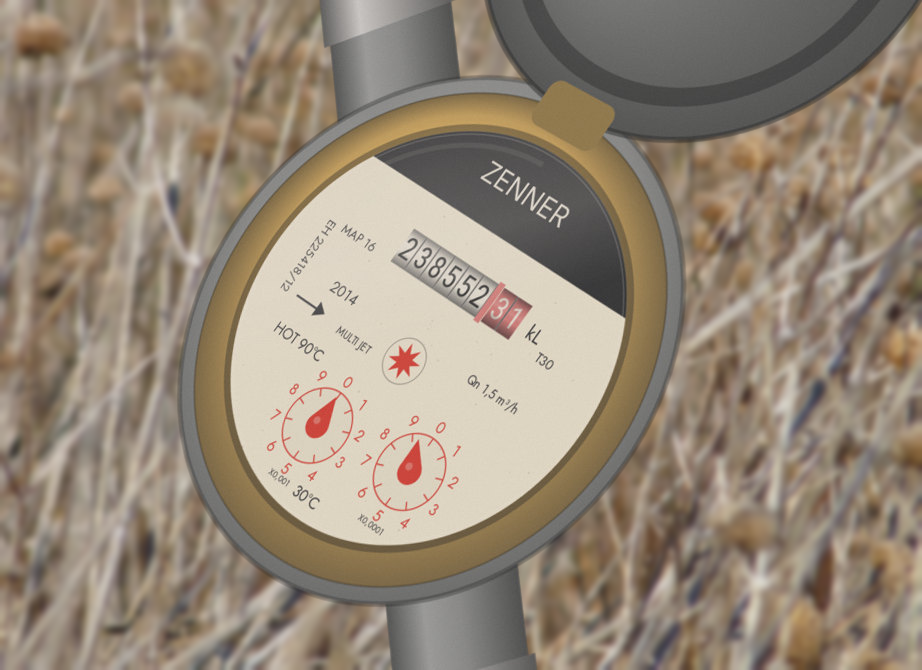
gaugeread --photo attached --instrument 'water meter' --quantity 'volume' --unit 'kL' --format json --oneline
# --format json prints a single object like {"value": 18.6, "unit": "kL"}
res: {"value": 238552.3099, "unit": "kL"}
